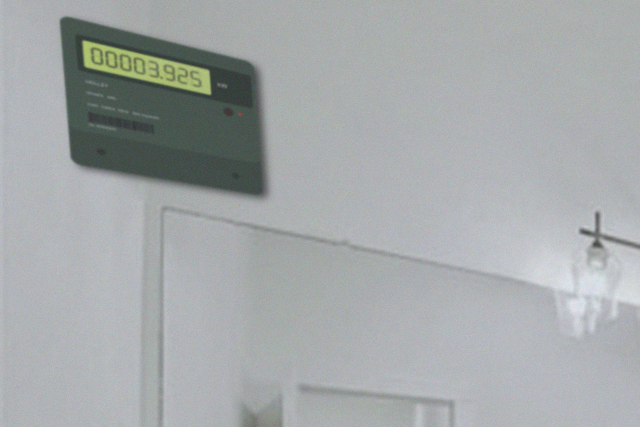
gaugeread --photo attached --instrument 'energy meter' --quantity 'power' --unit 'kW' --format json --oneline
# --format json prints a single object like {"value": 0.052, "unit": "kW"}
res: {"value": 3.925, "unit": "kW"}
